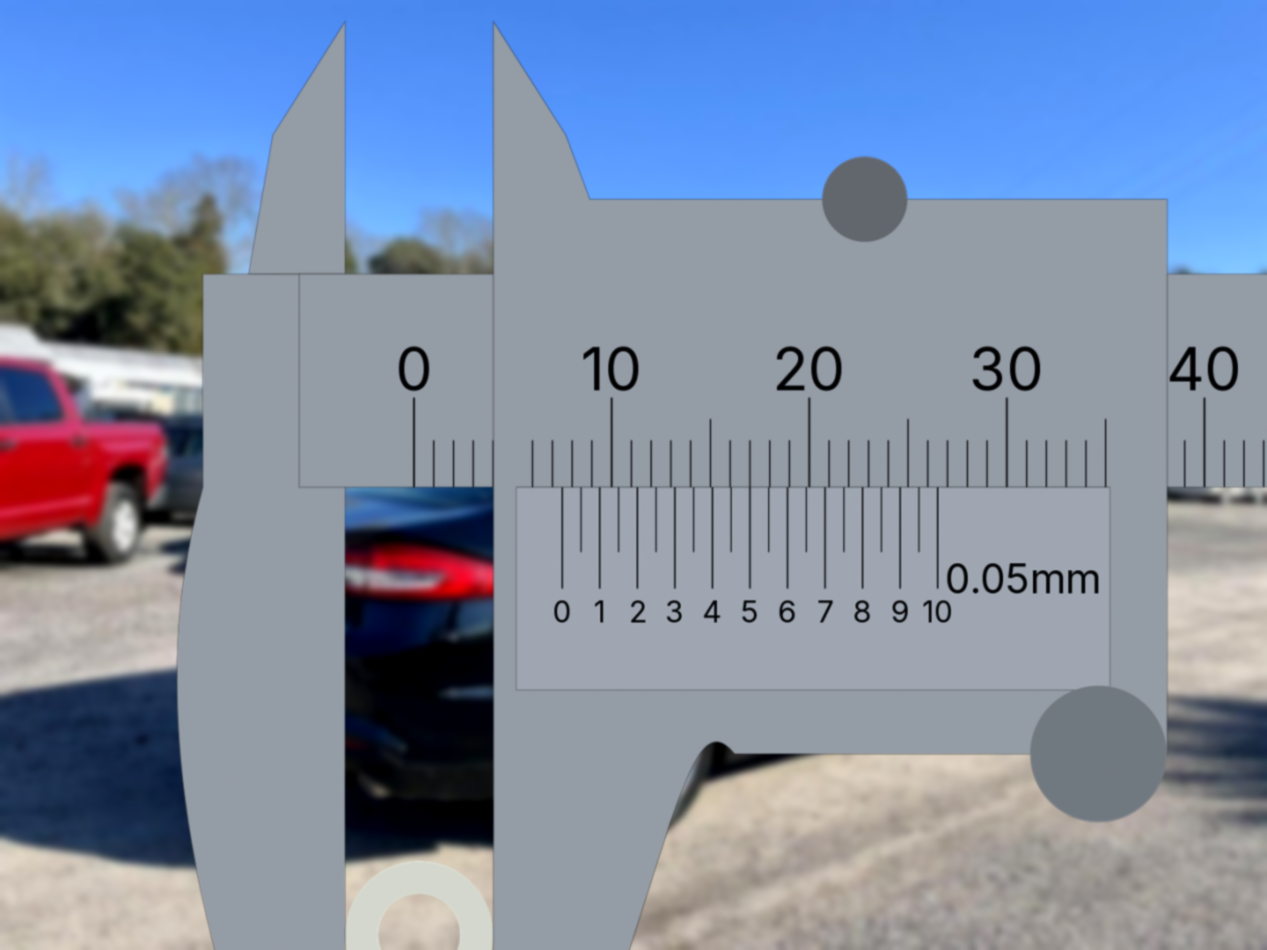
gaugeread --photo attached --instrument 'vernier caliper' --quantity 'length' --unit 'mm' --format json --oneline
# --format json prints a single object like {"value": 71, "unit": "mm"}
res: {"value": 7.5, "unit": "mm"}
